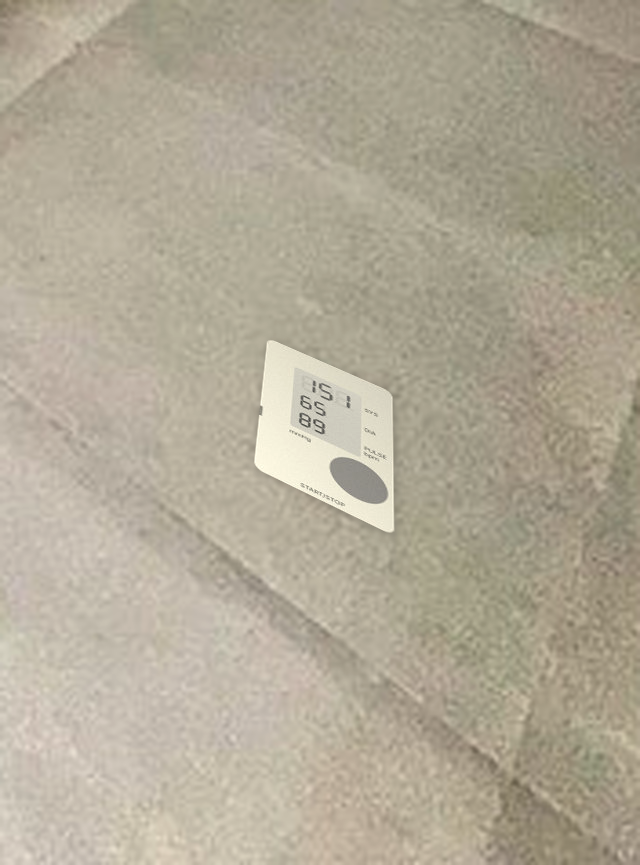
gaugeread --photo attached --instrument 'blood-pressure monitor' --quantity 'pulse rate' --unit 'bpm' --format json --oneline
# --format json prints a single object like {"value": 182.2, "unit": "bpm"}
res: {"value": 89, "unit": "bpm"}
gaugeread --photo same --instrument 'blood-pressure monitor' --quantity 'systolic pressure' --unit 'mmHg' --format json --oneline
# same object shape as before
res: {"value": 151, "unit": "mmHg"}
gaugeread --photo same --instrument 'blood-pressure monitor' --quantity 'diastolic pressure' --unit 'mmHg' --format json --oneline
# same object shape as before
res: {"value": 65, "unit": "mmHg"}
